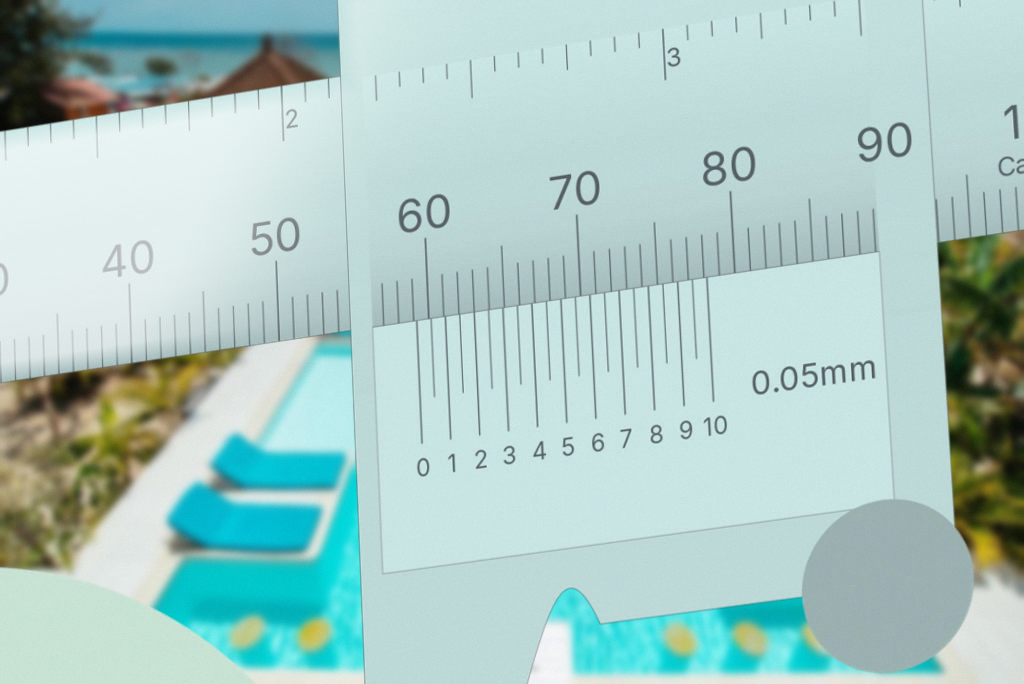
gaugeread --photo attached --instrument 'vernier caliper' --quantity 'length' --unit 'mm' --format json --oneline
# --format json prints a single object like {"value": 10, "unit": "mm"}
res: {"value": 59.2, "unit": "mm"}
